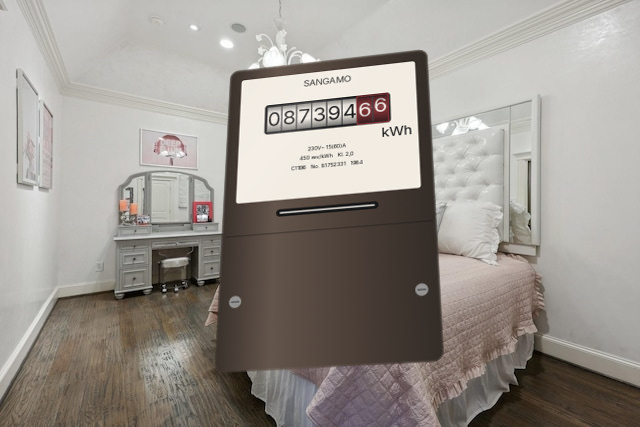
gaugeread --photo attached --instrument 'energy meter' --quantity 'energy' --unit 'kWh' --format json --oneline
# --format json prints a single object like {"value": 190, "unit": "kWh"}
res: {"value": 87394.66, "unit": "kWh"}
